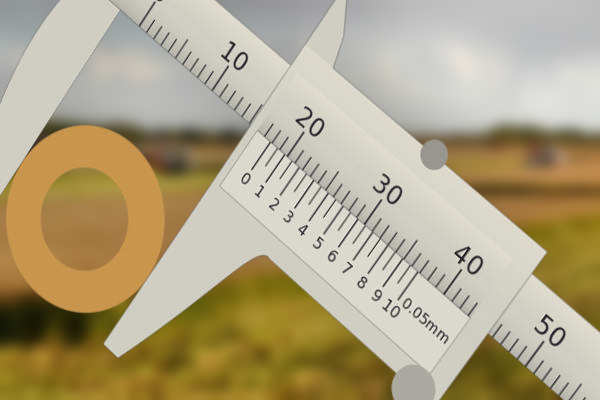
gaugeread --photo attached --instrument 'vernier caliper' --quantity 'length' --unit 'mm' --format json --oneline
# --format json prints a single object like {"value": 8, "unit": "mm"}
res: {"value": 17.8, "unit": "mm"}
